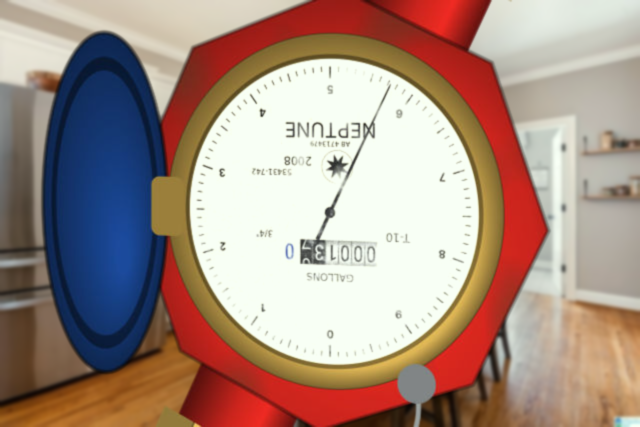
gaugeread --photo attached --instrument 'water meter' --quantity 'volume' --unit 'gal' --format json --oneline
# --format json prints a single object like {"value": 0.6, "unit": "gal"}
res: {"value": 1365.7, "unit": "gal"}
